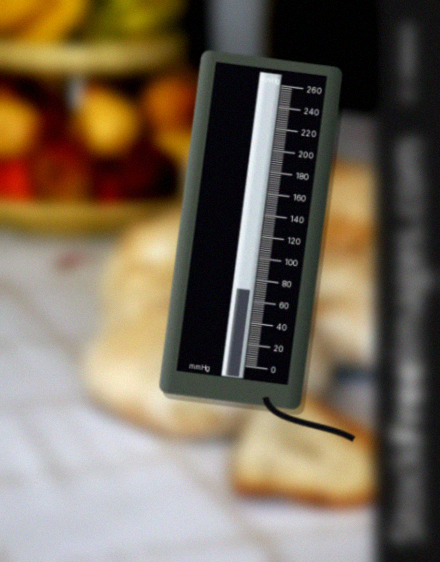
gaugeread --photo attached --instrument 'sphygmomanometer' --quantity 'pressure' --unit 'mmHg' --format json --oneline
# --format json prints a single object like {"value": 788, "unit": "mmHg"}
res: {"value": 70, "unit": "mmHg"}
